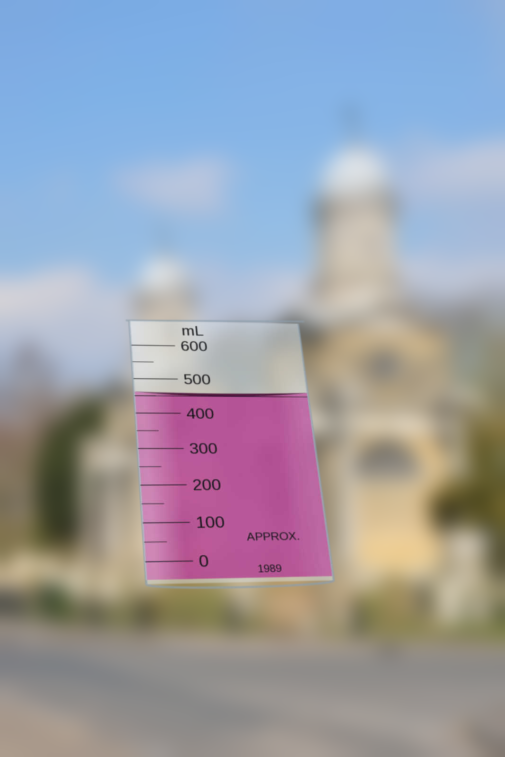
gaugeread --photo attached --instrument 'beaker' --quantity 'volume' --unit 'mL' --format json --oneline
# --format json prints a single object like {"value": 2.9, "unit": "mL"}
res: {"value": 450, "unit": "mL"}
